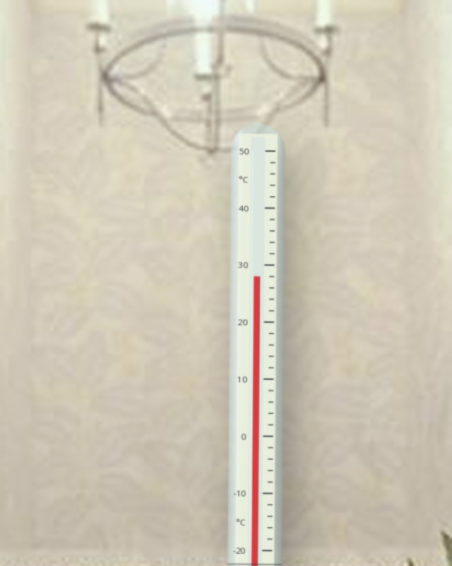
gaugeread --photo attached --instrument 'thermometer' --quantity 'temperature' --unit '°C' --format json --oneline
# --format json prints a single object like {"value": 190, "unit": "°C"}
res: {"value": 28, "unit": "°C"}
